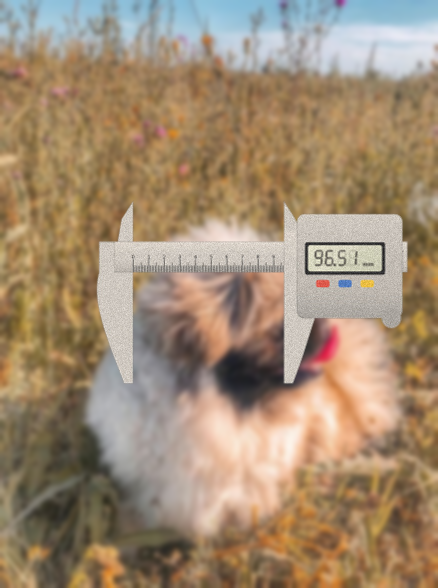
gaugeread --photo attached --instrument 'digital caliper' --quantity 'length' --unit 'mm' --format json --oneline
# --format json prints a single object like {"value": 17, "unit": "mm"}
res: {"value": 96.51, "unit": "mm"}
